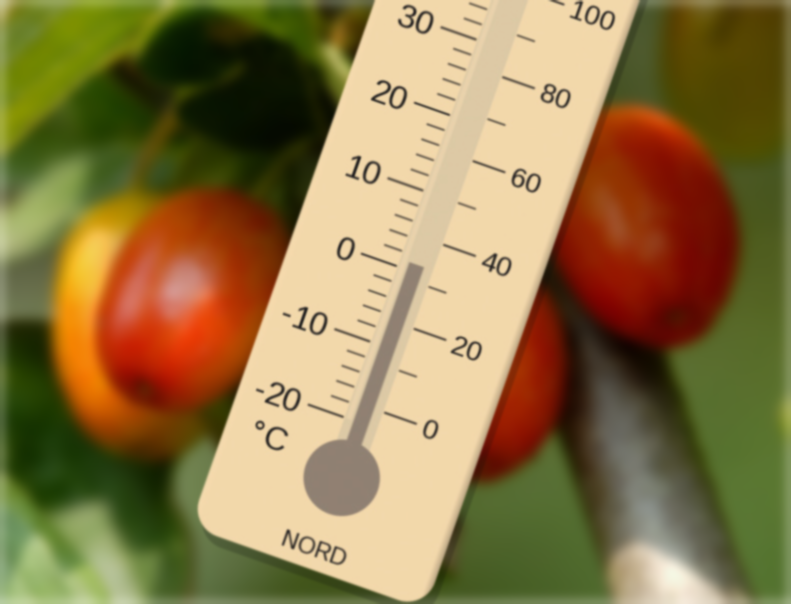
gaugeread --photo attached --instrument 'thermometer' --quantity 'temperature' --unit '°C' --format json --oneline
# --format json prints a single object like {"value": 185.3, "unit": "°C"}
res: {"value": 1, "unit": "°C"}
